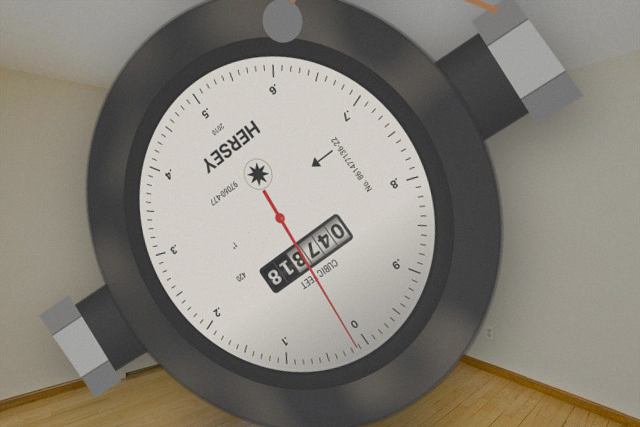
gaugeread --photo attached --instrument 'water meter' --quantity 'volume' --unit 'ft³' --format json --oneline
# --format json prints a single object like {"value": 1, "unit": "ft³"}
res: {"value": 47818.01, "unit": "ft³"}
